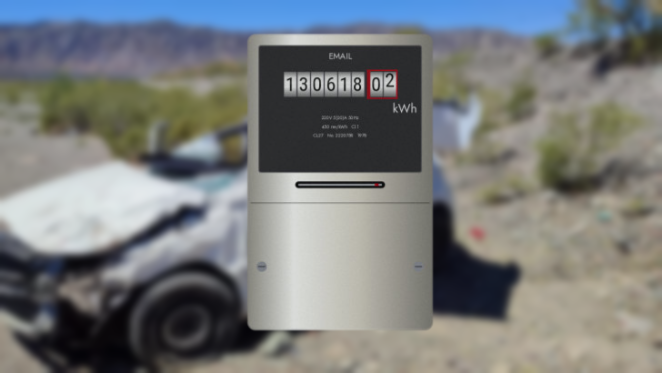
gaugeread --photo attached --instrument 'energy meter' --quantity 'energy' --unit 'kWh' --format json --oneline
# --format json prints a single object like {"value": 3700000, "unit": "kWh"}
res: {"value": 130618.02, "unit": "kWh"}
